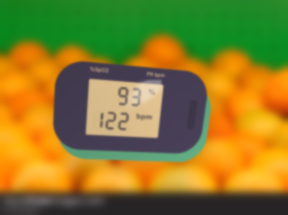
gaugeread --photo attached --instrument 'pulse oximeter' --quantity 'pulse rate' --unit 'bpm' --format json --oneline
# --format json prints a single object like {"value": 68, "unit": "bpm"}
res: {"value": 122, "unit": "bpm"}
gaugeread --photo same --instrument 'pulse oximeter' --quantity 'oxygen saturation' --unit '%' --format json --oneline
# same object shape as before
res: {"value": 93, "unit": "%"}
